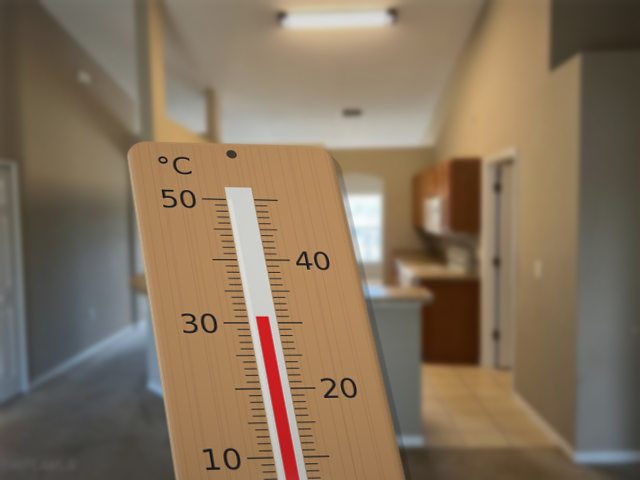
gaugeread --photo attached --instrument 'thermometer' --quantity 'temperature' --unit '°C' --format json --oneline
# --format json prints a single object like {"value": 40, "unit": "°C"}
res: {"value": 31, "unit": "°C"}
